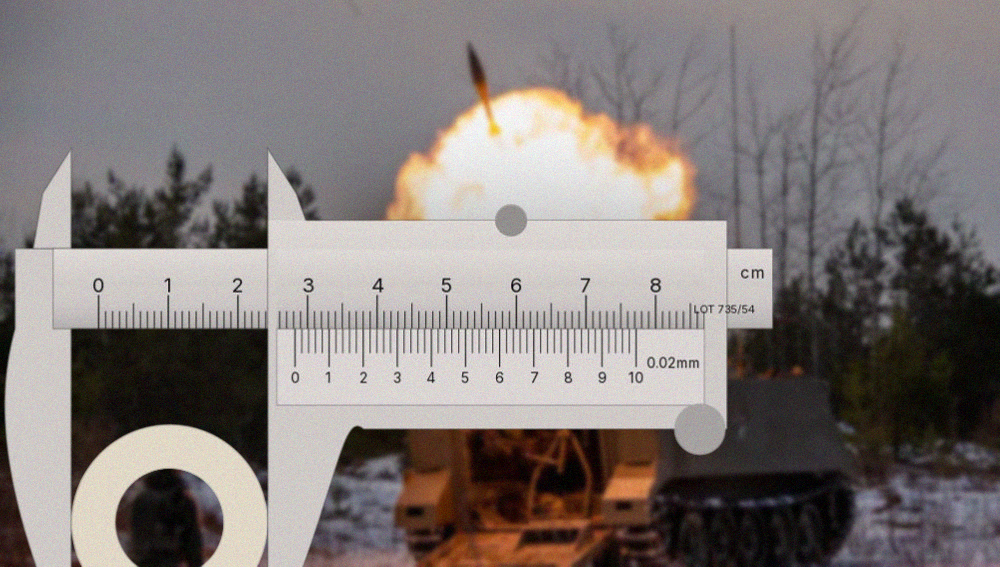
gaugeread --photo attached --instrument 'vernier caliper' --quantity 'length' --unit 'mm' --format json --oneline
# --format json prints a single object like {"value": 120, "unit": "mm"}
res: {"value": 28.2, "unit": "mm"}
